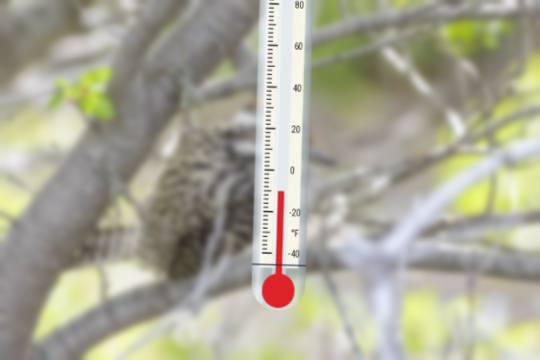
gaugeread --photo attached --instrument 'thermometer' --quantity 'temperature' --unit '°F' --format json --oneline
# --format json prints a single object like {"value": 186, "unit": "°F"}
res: {"value": -10, "unit": "°F"}
